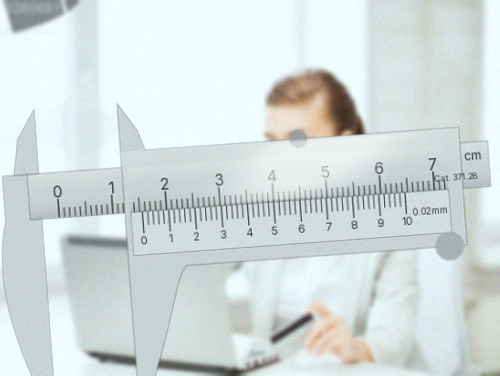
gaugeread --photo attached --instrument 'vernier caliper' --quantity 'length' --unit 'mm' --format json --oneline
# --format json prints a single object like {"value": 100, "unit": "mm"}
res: {"value": 15.5, "unit": "mm"}
